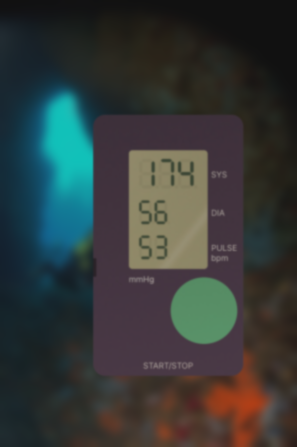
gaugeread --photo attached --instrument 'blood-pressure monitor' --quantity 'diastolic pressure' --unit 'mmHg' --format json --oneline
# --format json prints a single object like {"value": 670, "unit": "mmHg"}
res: {"value": 56, "unit": "mmHg"}
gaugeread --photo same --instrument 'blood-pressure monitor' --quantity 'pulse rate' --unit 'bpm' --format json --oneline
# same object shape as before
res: {"value": 53, "unit": "bpm"}
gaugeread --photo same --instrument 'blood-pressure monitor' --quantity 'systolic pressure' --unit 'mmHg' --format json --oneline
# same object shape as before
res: {"value": 174, "unit": "mmHg"}
